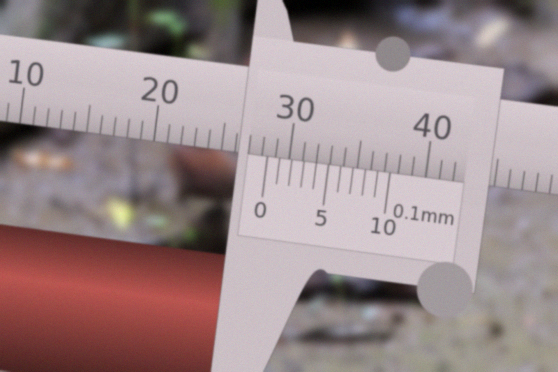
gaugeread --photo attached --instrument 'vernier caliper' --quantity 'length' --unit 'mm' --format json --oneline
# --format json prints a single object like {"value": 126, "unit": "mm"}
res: {"value": 28.4, "unit": "mm"}
